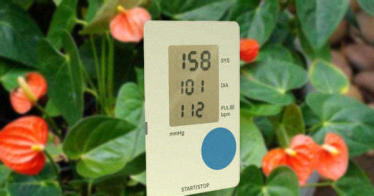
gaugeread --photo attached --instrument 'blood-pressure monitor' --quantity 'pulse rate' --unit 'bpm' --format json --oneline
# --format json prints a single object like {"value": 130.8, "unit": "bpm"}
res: {"value": 112, "unit": "bpm"}
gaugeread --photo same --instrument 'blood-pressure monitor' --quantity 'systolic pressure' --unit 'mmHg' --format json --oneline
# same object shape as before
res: {"value": 158, "unit": "mmHg"}
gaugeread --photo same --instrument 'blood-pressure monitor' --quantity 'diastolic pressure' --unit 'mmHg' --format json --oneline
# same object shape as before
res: {"value": 101, "unit": "mmHg"}
